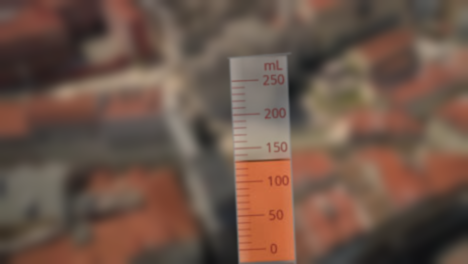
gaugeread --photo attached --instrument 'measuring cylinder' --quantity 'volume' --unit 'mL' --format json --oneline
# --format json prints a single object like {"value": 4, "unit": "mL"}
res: {"value": 130, "unit": "mL"}
